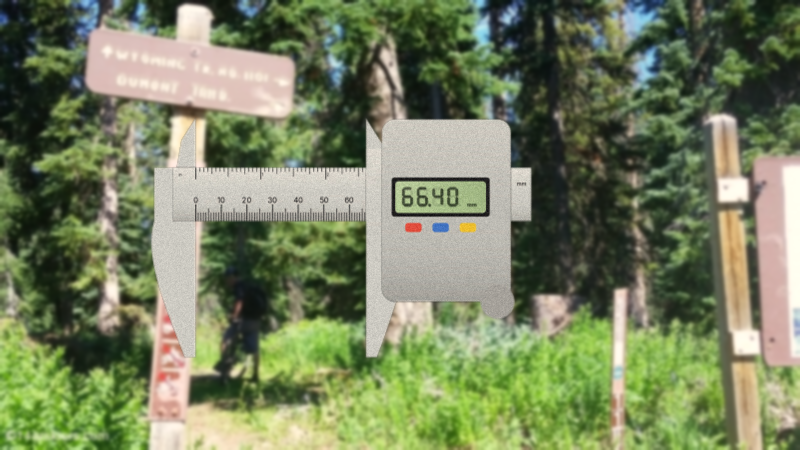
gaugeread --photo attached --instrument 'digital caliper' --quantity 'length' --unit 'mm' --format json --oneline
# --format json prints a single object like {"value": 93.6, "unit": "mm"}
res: {"value": 66.40, "unit": "mm"}
